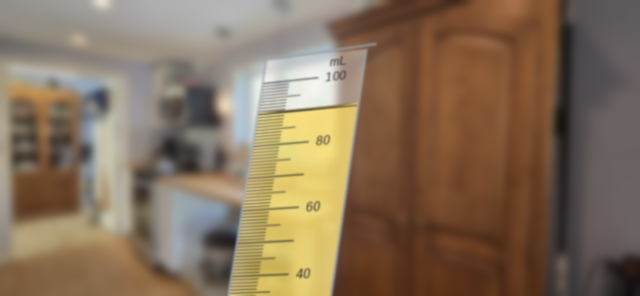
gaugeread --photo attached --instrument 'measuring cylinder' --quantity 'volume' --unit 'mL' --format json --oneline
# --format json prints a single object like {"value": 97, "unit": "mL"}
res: {"value": 90, "unit": "mL"}
